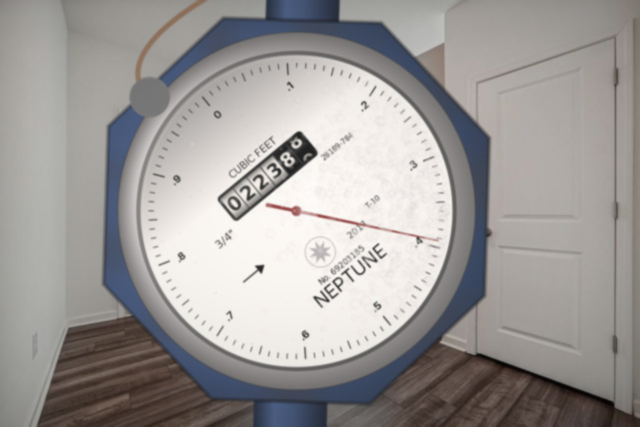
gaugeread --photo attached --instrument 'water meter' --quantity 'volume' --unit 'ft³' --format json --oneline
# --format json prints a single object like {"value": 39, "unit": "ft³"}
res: {"value": 22388.39, "unit": "ft³"}
